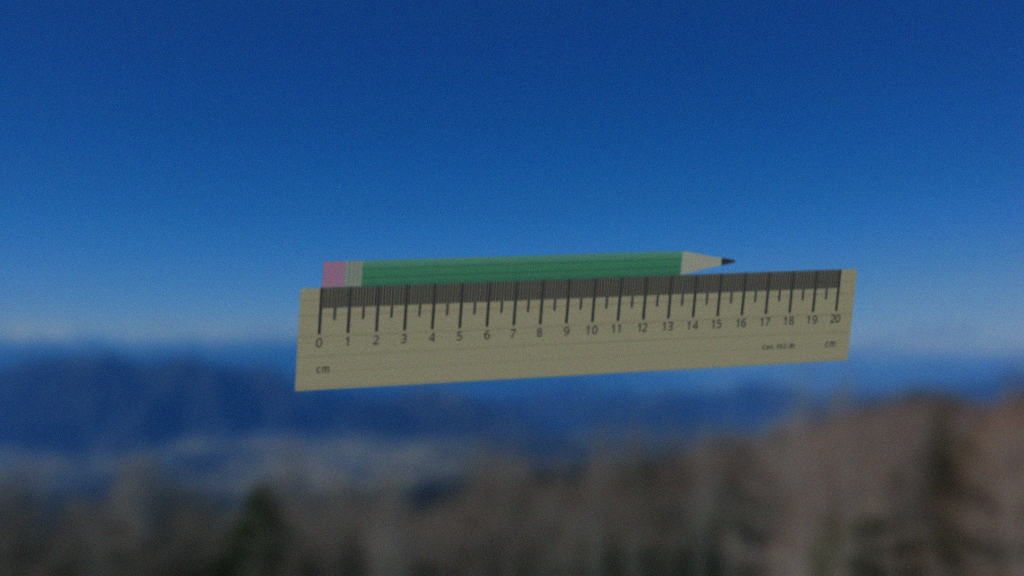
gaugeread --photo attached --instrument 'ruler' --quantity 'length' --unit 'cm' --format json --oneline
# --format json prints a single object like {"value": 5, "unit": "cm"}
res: {"value": 15.5, "unit": "cm"}
